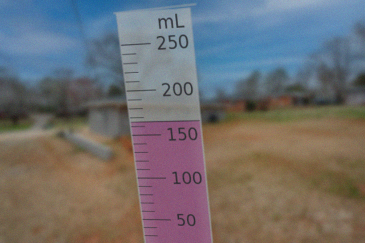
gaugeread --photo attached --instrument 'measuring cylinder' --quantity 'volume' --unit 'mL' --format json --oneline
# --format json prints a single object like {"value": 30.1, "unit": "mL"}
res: {"value": 165, "unit": "mL"}
